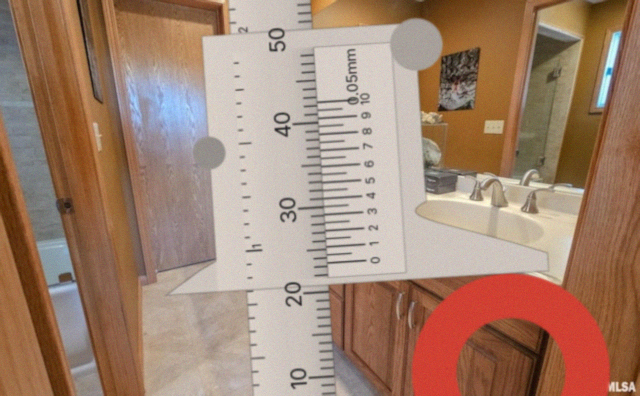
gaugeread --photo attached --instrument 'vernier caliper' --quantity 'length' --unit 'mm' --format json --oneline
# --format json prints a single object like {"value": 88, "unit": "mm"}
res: {"value": 23.4, "unit": "mm"}
